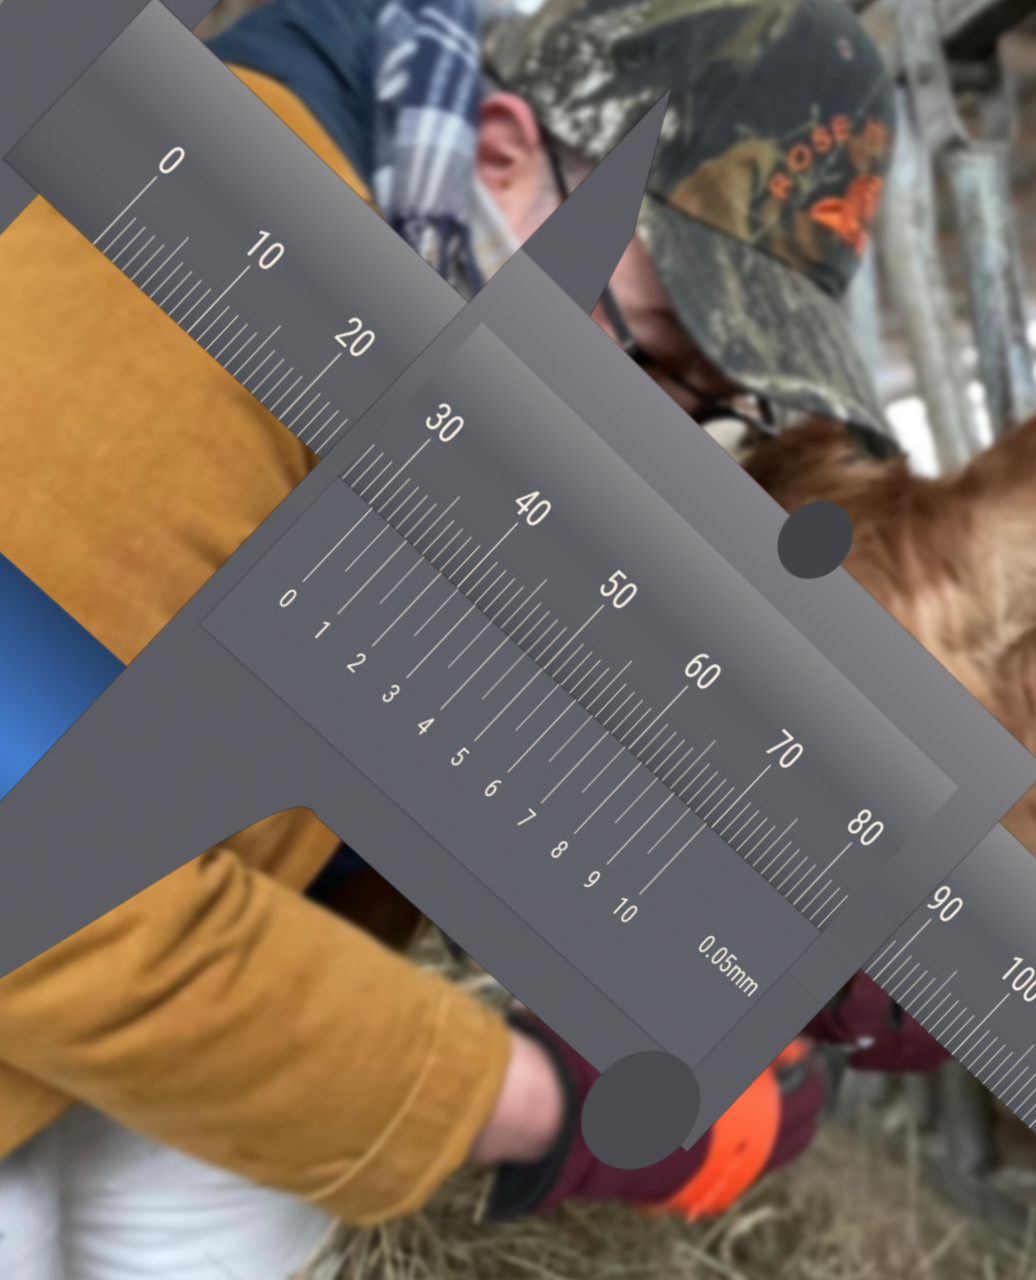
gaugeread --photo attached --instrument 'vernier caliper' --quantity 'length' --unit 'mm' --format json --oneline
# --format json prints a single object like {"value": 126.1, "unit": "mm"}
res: {"value": 30.4, "unit": "mm"}
